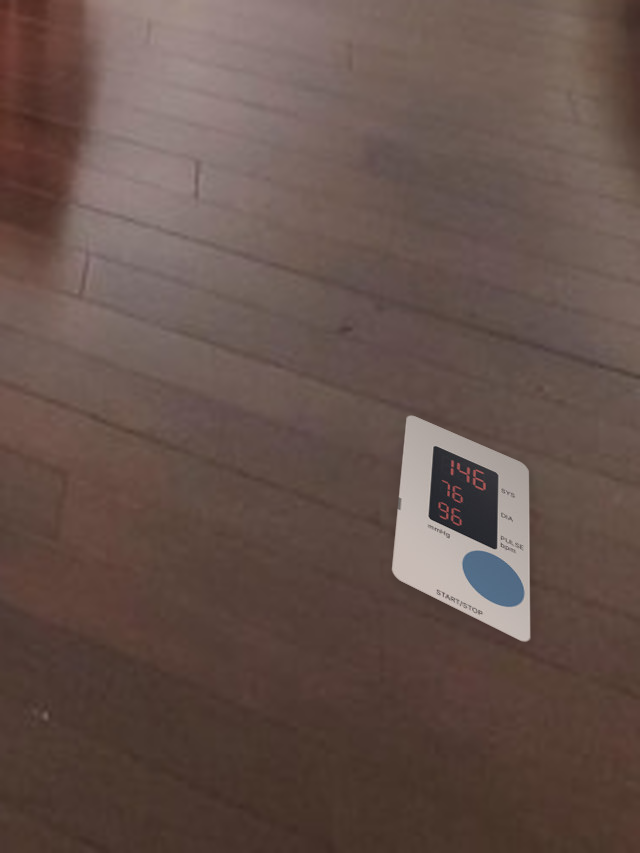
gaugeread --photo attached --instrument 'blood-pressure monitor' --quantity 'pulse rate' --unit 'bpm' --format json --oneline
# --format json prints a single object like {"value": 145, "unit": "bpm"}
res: {"value": 96, "unit": "bpm"}
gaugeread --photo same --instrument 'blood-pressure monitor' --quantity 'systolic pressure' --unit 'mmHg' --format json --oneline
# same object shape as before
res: {"value": 146, "unit": "mmHg"}
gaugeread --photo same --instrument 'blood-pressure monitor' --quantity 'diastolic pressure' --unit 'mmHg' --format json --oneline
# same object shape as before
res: {"value": 76, "unit": "mmHg"}
